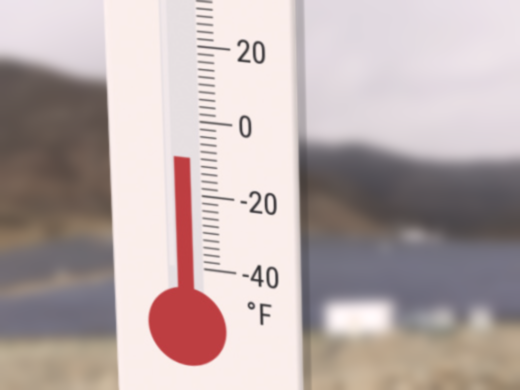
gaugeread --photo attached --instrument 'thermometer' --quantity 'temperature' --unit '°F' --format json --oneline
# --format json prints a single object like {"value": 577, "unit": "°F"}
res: {"value": -10, "unit": "°F"}
